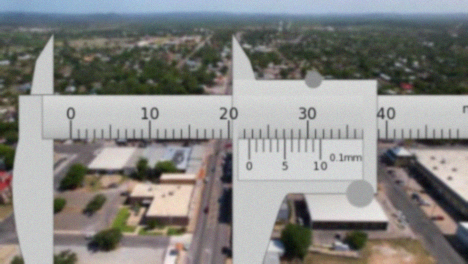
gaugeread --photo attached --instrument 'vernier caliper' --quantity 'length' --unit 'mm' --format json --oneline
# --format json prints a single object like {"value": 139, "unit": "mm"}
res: {"value": 22.6, "unit": "mm"}
